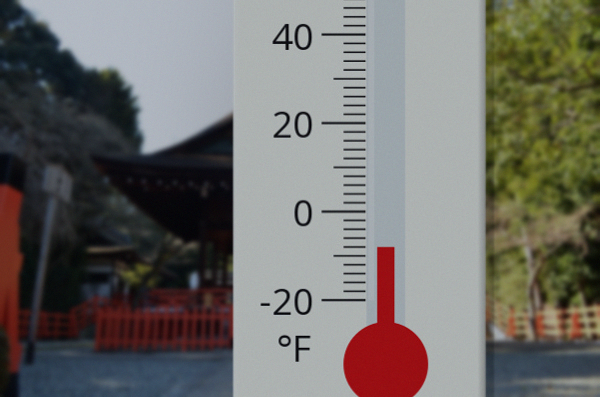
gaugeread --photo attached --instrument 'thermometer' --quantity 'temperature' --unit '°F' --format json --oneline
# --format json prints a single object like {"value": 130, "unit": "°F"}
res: {"value": -8, "unit": "°F"}
